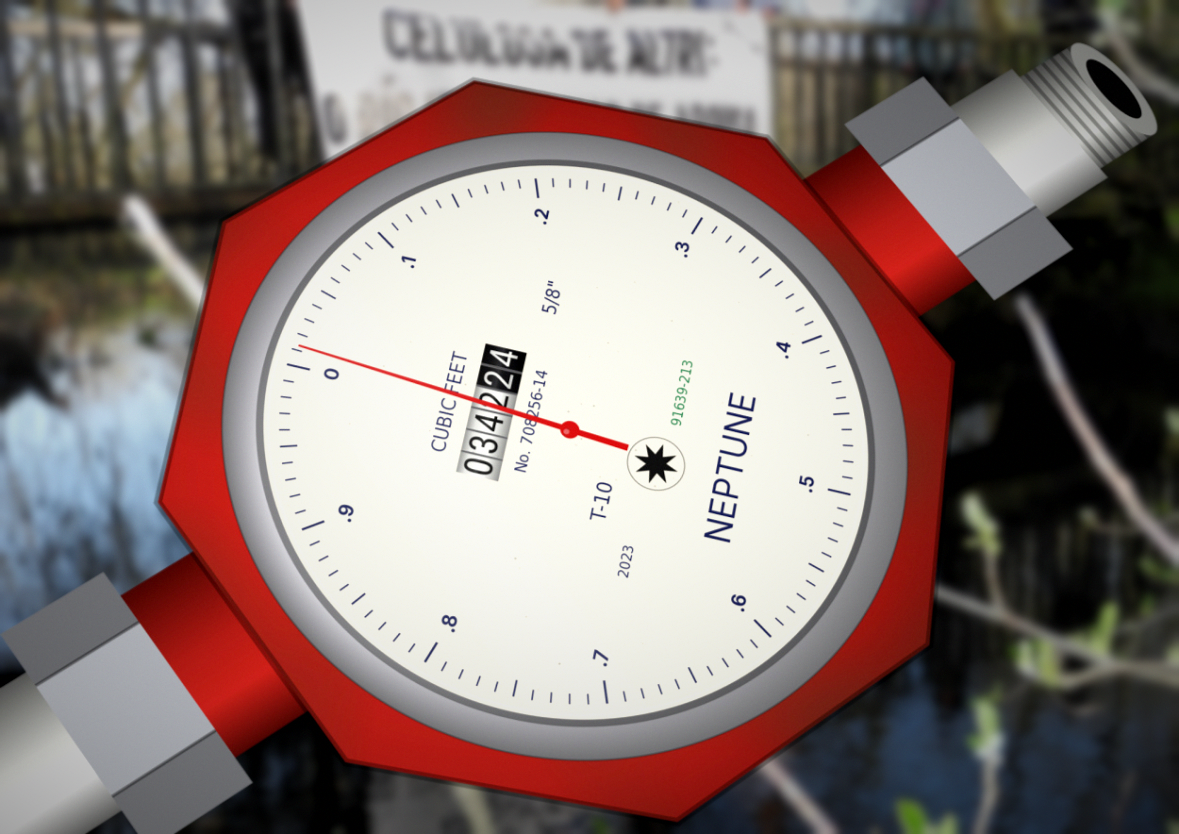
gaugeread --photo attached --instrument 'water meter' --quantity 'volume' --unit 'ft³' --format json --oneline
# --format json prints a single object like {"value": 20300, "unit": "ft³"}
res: {"value": 34224.01, "unit": "ft³"}
